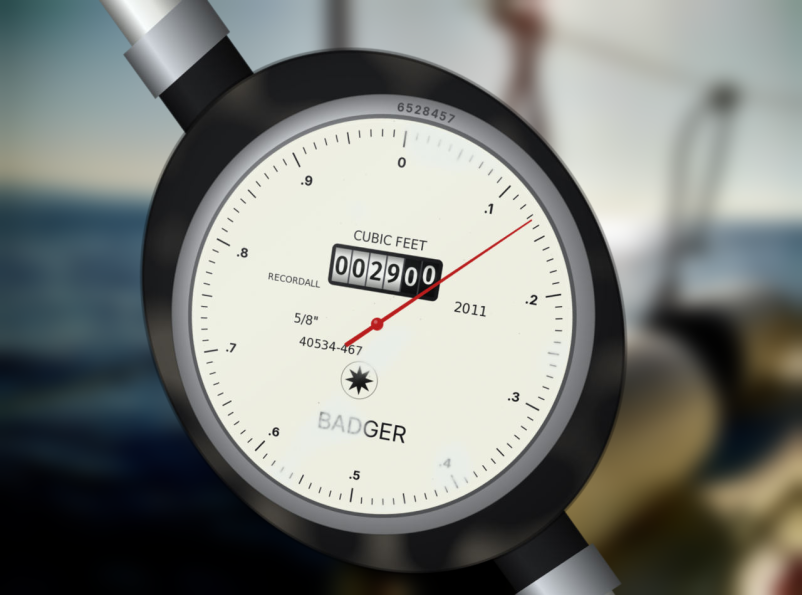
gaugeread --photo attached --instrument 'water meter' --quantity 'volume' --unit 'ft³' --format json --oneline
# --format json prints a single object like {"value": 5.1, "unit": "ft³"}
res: {"value": 2900.13, "unit": "ft³"}
